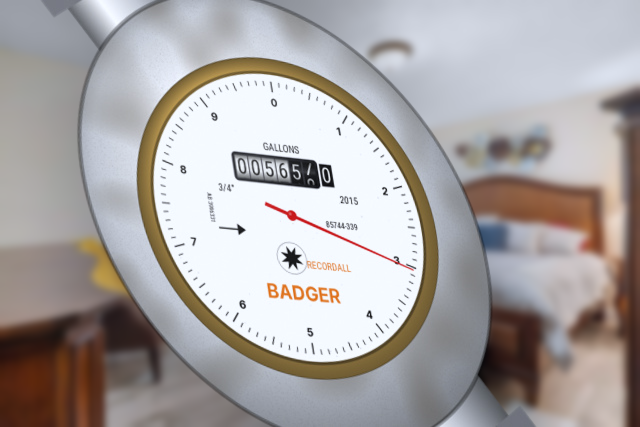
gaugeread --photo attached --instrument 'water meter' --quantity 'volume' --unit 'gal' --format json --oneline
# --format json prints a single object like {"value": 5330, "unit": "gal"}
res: {"value": 56573.0, "unit": "gal"}
